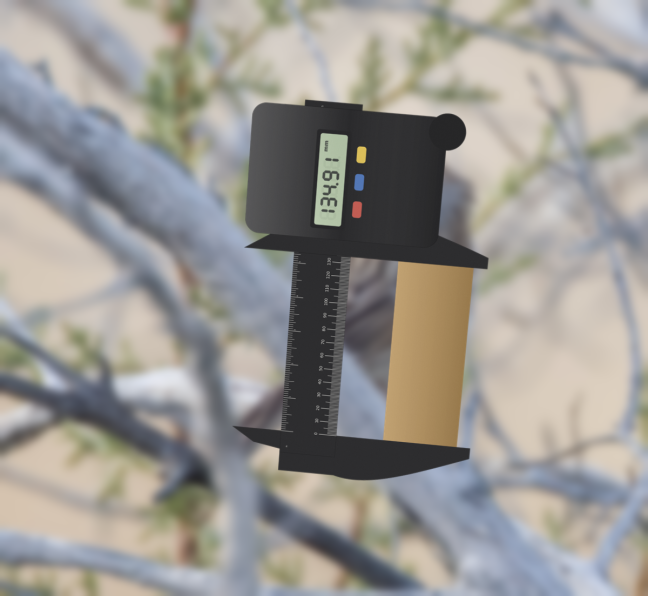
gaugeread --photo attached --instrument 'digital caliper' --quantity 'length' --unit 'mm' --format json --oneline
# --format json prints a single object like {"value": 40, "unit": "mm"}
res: {"value": 134.91, "unit": "mm"}
